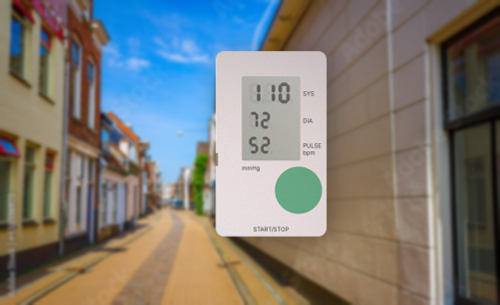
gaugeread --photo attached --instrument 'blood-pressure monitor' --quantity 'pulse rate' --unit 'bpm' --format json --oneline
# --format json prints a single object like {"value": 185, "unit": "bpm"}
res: {"value": 52, "unit": "bpm"}
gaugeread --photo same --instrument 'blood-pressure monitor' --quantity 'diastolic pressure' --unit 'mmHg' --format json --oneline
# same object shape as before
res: {"value": 72, "unit": "mmHg"}
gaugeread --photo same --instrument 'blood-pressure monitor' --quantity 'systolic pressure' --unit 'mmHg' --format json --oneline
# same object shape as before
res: {"value": 110, "unit": "mmHg"}
